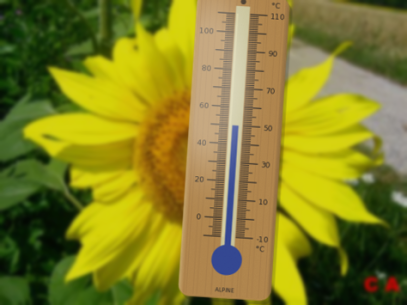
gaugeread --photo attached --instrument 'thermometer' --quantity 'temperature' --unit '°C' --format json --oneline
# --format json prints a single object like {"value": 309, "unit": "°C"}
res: {"value": 50, "unit": "°C"}
